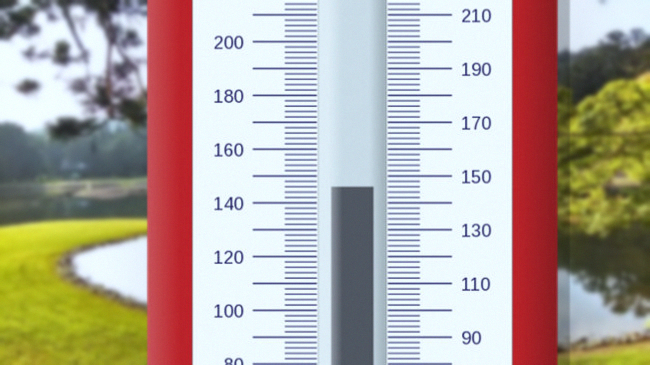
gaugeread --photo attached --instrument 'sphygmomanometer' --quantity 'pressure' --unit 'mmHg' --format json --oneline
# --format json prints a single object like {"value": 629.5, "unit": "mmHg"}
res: {"value": 146, "unit": "mmHg"}
